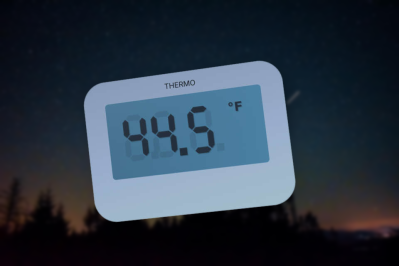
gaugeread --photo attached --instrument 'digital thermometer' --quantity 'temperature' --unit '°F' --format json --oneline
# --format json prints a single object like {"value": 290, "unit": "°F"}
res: {"value": 44.5, "unit": "°F"}
